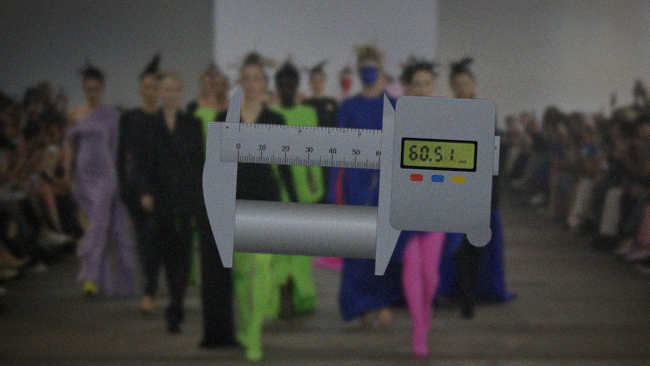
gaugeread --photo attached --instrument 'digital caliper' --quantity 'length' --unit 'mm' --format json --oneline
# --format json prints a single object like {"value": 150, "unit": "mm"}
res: {"value": 60.51, "unit": "mm"}
